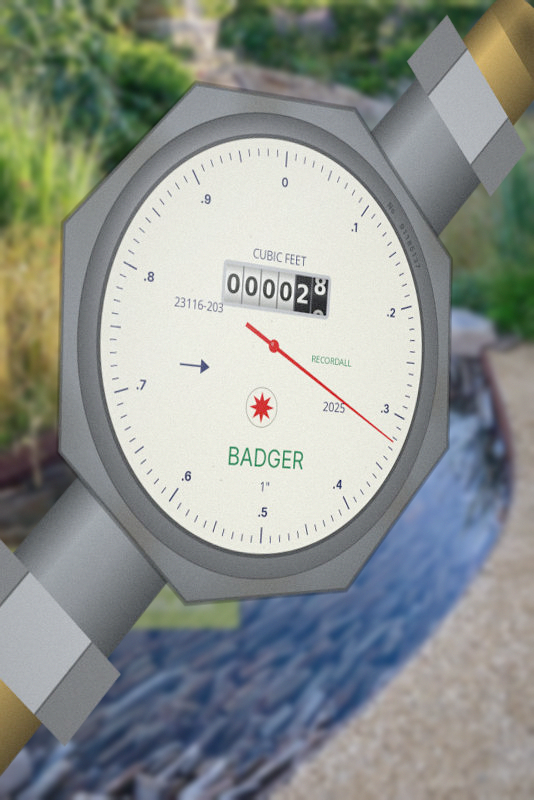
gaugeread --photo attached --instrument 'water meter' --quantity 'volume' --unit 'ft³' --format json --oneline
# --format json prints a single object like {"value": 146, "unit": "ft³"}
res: {"value": 28.32, "unit": "ft³"}
